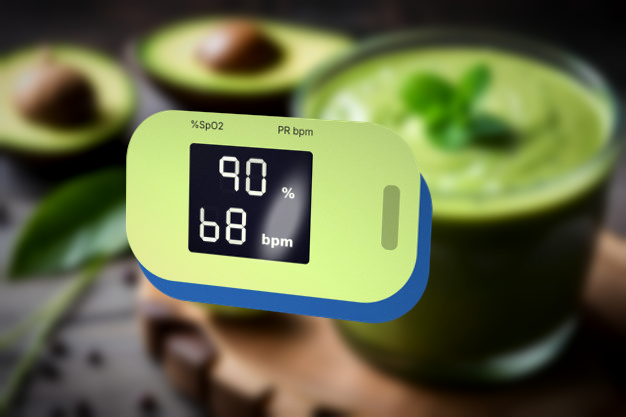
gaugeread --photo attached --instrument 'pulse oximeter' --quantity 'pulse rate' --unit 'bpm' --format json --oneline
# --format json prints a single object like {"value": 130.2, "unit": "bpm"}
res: {"value": 68, "unit": "bpm"}
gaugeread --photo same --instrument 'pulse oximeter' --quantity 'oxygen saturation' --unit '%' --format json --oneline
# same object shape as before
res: {"value": 90, "unit": "%"}
